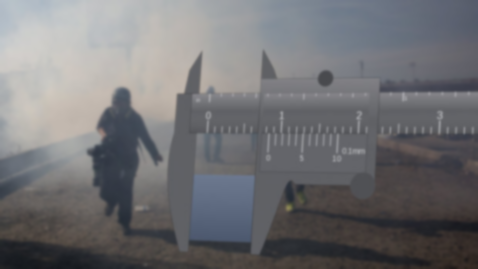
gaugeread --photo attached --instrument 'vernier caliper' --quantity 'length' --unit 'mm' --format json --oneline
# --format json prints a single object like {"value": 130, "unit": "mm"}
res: {"value": 8.4, "unit": "mm"}
